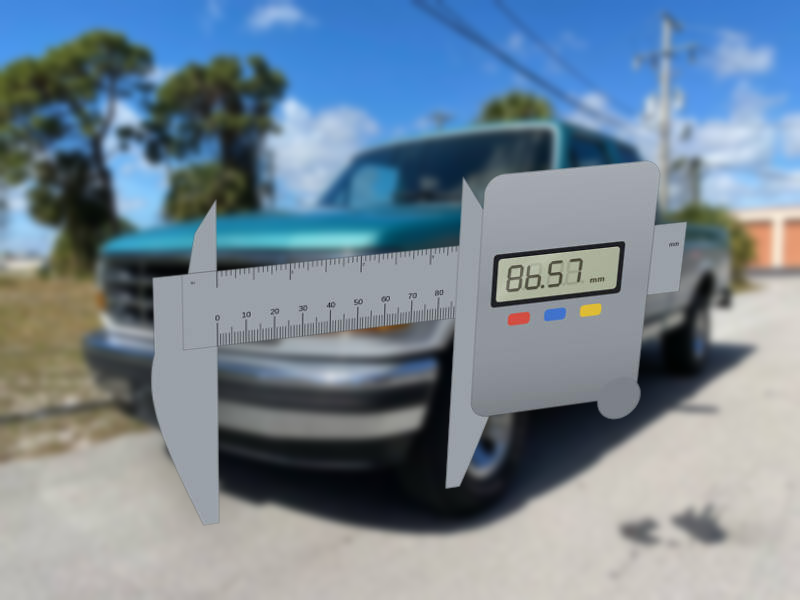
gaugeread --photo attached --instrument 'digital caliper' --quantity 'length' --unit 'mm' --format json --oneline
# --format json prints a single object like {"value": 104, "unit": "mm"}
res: {"value": 86.57, "unit": "mm"}
